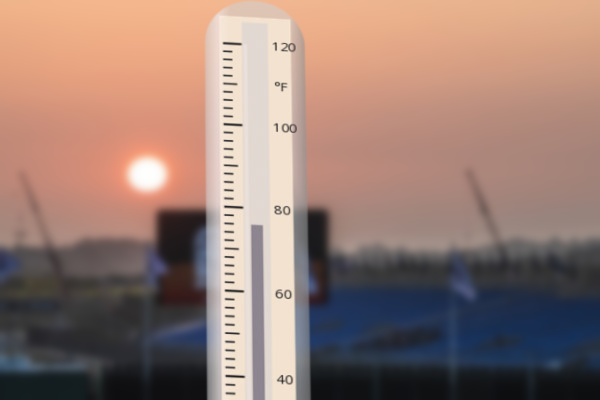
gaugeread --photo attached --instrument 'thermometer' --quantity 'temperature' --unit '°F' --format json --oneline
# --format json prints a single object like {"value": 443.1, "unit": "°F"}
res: {"value": 76, "unit": "°F"}
